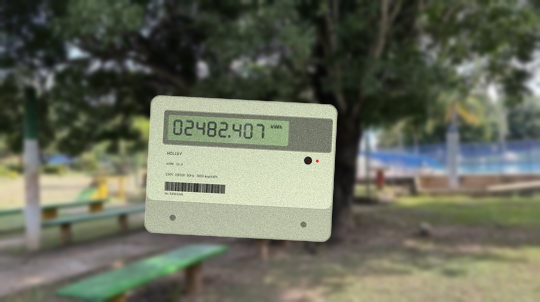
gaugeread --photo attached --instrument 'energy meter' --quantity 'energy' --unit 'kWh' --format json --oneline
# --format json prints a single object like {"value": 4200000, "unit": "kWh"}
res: {"value": 2482.407, "unit": "kWh"}
